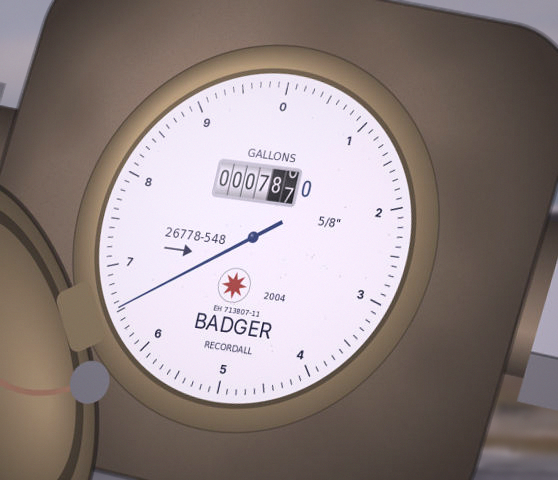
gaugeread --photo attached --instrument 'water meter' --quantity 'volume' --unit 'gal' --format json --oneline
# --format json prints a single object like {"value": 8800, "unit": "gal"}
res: {"value": 7866.5, "unit": "gal"}
